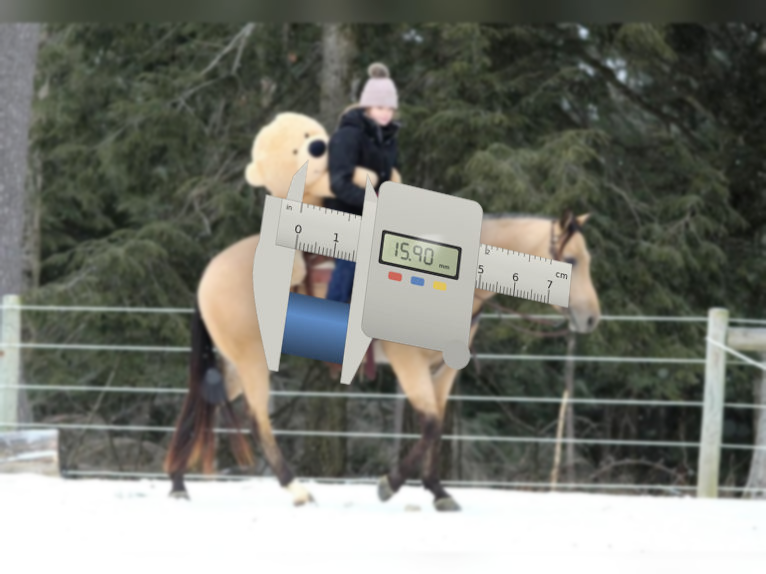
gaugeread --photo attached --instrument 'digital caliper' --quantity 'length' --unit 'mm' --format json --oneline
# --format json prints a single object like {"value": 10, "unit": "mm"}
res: {"value": 15.90, "unit": "mm"}
